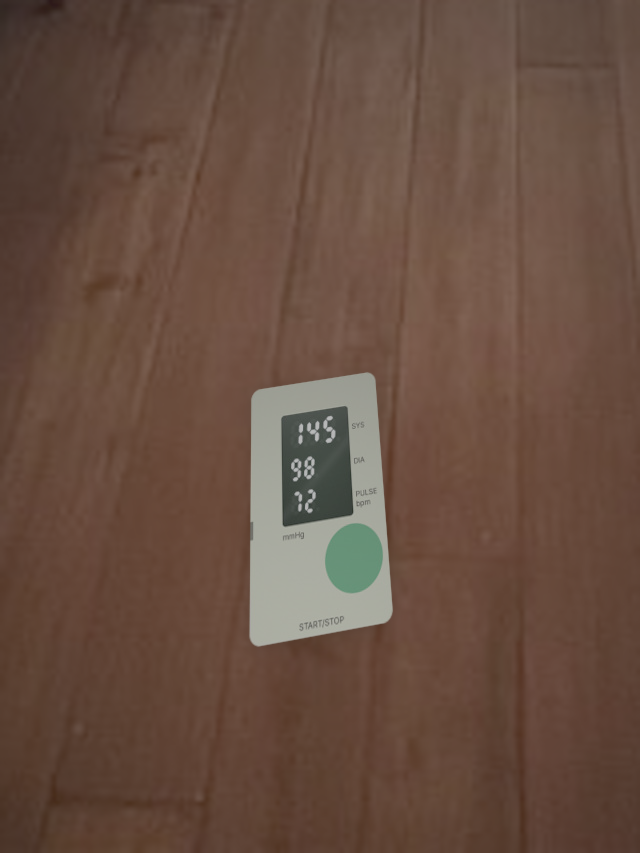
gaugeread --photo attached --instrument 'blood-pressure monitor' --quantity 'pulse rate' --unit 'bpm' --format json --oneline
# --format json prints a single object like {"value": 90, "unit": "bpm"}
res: {"value": 72, "unit": "bpm"}
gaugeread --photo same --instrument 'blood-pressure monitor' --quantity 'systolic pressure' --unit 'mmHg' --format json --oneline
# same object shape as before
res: {"value": 145, "unit": "mmHg"}
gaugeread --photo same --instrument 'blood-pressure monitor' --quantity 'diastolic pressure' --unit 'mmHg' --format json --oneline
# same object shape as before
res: {"value": 98, "unit": "mmHg"}
